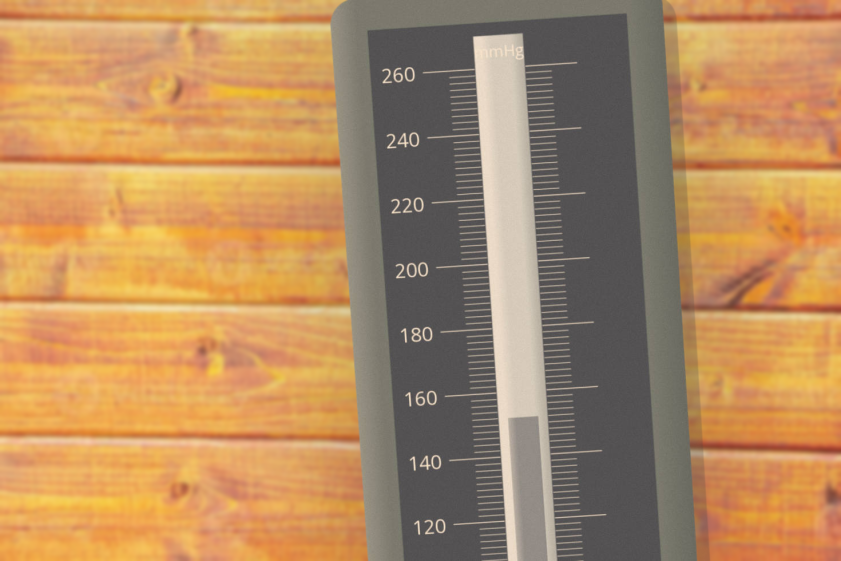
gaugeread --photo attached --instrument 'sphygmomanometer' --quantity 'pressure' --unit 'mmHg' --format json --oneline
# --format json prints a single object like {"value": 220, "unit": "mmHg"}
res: {"value": 152, "unit": "mmHg"}
